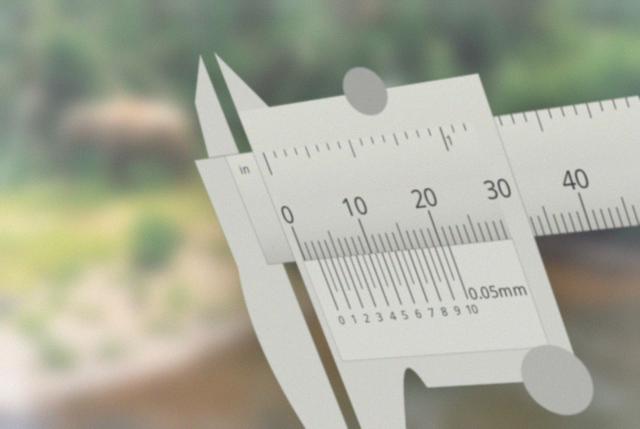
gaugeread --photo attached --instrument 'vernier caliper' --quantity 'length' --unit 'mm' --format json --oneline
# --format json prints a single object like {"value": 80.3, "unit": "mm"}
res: {"value": 2.0, "unit": "mm"}
